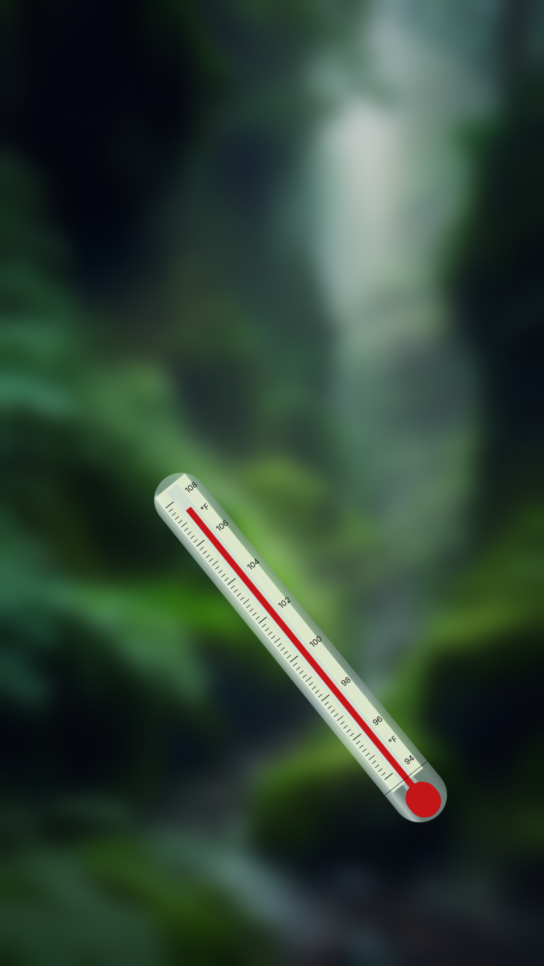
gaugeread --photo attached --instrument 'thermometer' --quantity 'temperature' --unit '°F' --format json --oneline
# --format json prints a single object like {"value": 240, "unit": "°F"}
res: {"value": 107.4, "unit": "°F"}
